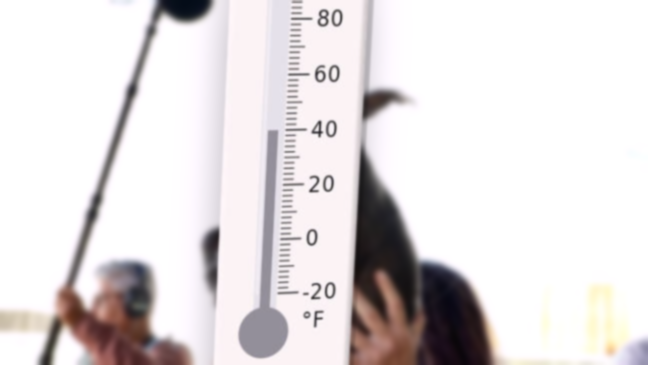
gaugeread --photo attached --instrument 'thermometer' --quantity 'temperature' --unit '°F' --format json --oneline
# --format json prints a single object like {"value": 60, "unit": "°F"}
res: {"value": 40, "unit": "°F"}
